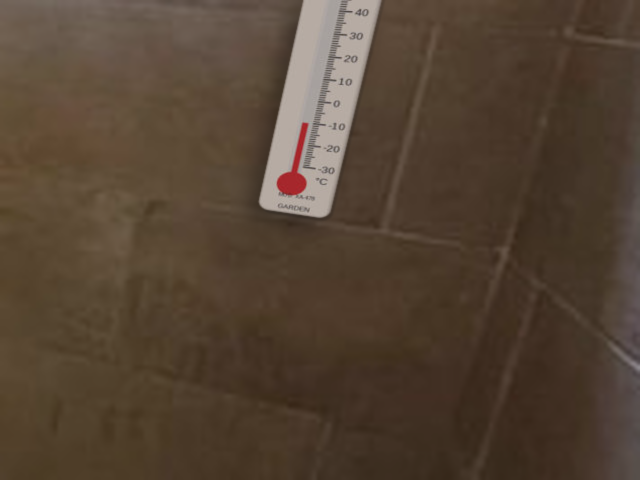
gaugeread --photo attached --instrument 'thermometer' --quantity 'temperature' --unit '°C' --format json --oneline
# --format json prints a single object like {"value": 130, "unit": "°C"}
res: {"value": -10, "unit": "°C"}
